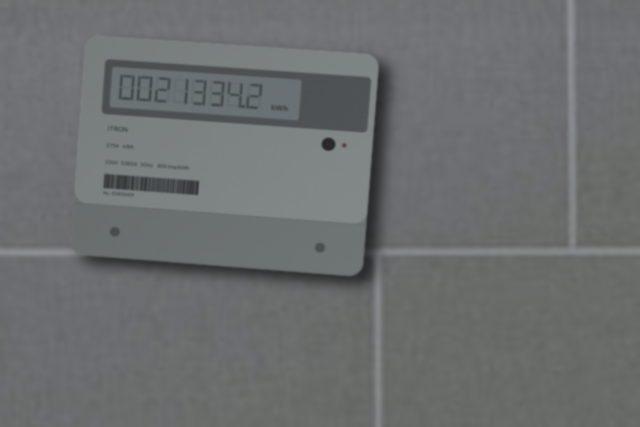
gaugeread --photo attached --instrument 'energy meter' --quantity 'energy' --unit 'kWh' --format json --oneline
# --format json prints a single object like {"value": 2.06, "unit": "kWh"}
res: {"value": 21334.2, "unit": "kWh"}
